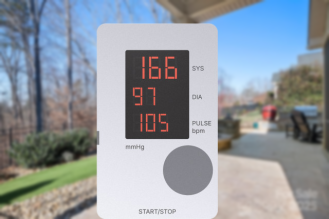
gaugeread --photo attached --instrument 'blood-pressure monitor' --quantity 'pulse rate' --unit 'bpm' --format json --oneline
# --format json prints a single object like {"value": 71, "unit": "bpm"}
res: {"value": 105, "unit": "bpm"}
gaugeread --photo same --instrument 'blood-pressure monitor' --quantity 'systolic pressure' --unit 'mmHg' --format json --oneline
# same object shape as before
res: {"value": 166, "unit": "mmHg"}
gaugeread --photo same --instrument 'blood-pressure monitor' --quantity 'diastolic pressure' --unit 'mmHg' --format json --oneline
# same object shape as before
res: {"value": 97, "unit": "mmHg"}
